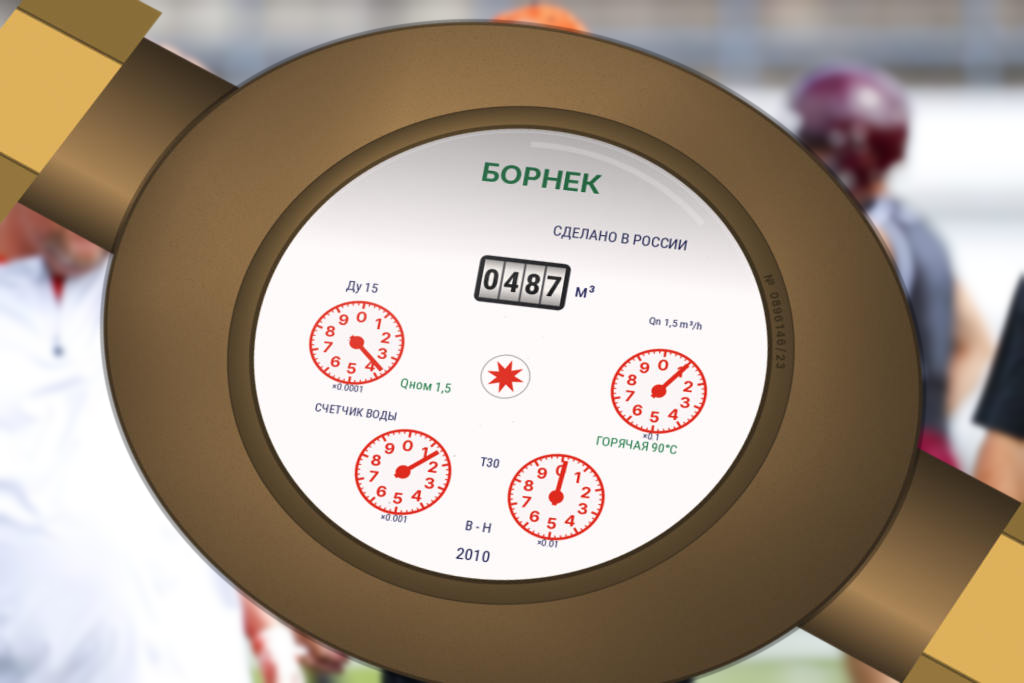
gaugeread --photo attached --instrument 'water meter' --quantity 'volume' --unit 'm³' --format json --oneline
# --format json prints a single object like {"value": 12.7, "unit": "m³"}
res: {"value": 487.1013, "unit": "m³"}
